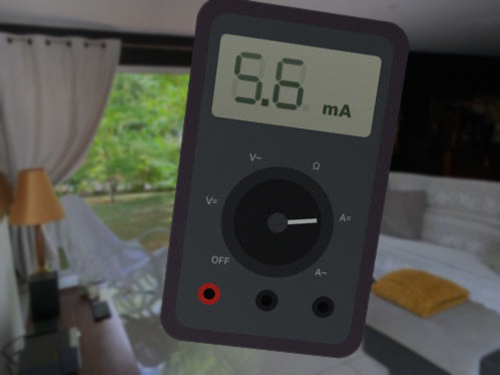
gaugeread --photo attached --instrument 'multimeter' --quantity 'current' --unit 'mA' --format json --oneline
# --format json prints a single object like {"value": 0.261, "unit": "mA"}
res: {"value": 5.6, "unit": "mA"}
